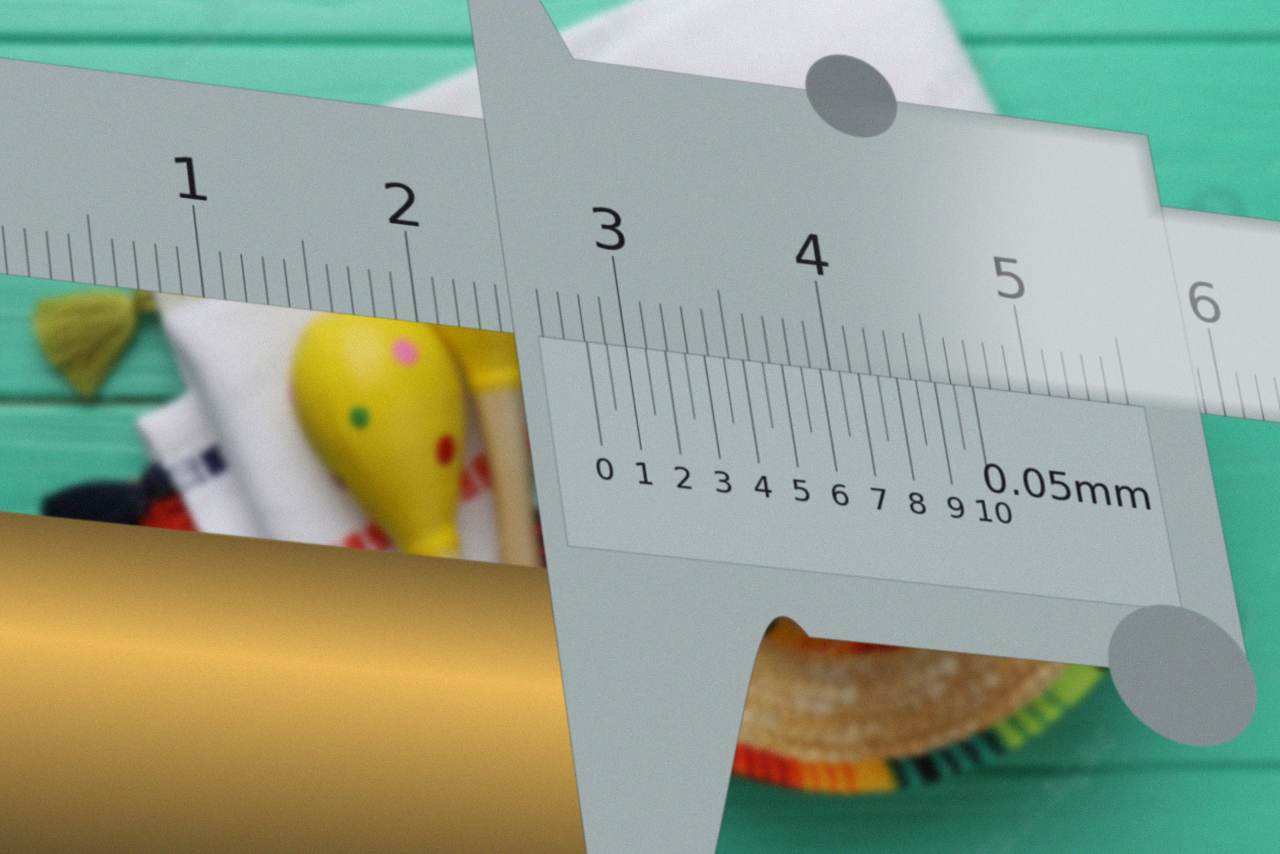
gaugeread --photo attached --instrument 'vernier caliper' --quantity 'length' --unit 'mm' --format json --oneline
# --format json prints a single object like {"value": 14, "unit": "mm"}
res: {"value": 28.1, "unit": "mm"}
